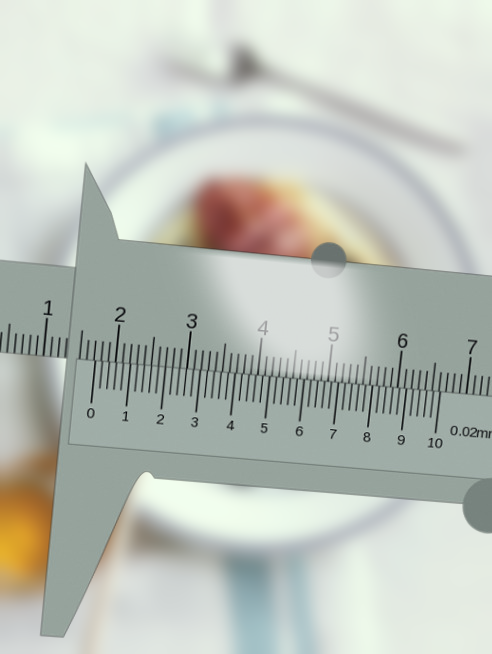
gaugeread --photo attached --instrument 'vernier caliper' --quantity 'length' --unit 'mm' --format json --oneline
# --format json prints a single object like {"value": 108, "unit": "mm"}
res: {"value": 17.2, "unit": "mm"}
